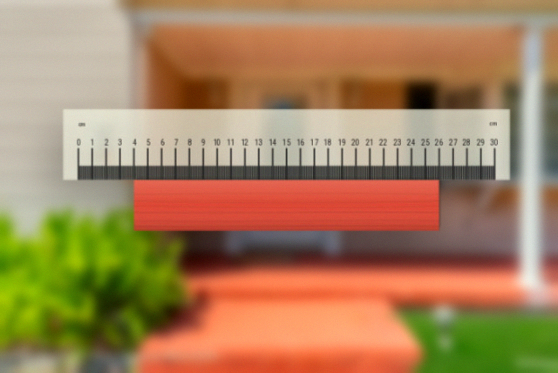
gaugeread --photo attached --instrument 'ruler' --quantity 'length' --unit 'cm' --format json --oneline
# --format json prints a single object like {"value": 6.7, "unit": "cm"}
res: {"value": 22, "unit": "cm"}
